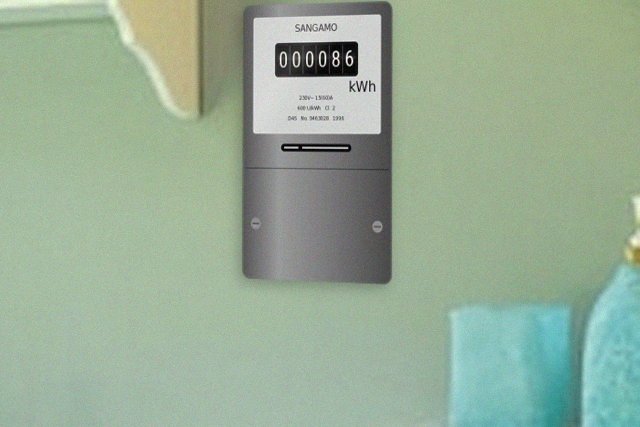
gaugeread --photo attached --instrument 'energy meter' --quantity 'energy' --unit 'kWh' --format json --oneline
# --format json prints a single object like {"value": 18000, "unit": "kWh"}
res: {"value": 86, "unit": "kWh"}
